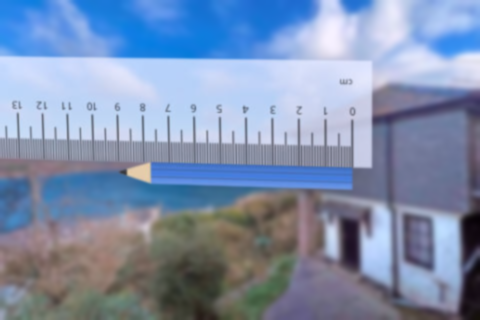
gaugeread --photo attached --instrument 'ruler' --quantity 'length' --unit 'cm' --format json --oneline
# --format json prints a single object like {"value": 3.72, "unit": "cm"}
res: {"value": 9, "unit": "cm"}
